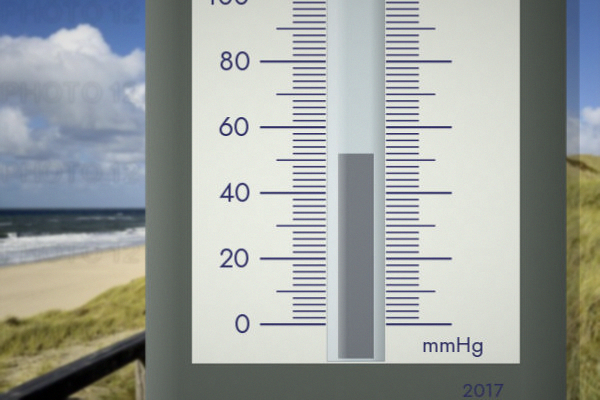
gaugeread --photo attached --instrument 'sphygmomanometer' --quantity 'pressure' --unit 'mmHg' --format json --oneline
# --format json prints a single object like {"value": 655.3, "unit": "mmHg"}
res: {"value": 52, "unit": "mmHg"}
